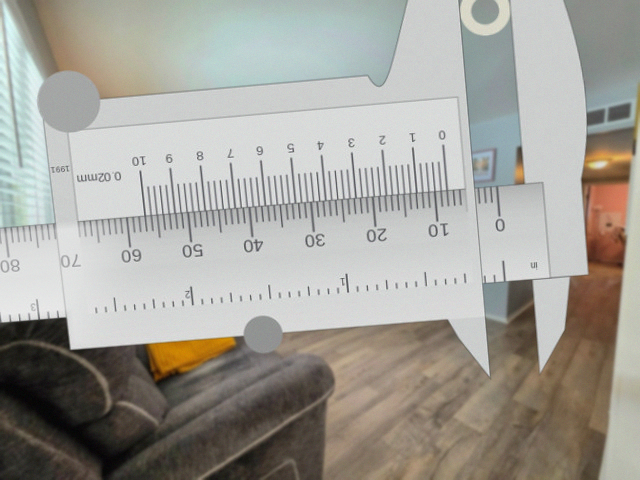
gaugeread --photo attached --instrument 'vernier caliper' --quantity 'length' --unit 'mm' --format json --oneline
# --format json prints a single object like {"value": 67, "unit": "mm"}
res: {"value": 8.0, "unit": "mm"}
